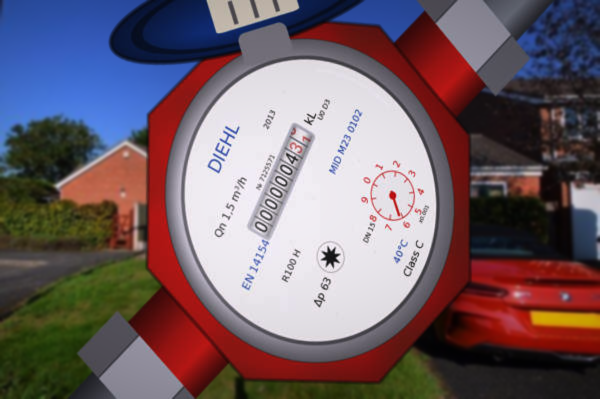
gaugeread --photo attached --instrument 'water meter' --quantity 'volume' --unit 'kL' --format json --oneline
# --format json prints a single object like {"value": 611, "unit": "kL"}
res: {"value": 4.306, "unit": "kL"}
